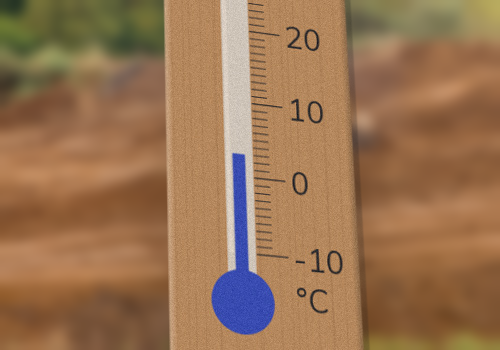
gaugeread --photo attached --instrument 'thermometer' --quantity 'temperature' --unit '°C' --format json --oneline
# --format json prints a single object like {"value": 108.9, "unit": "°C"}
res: {"value": 3, "unit": "°C"}
